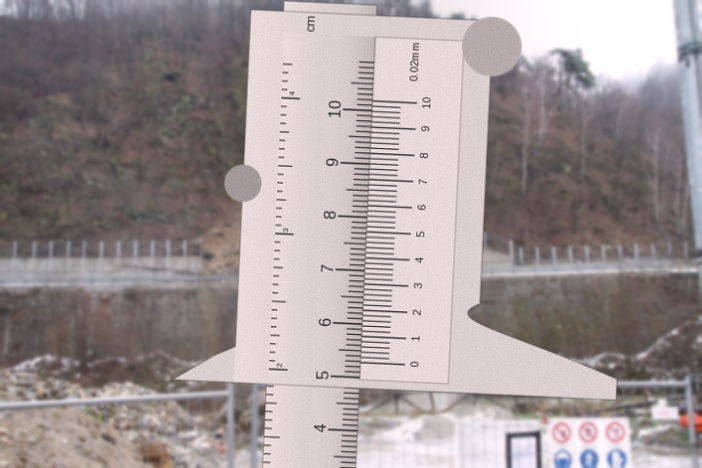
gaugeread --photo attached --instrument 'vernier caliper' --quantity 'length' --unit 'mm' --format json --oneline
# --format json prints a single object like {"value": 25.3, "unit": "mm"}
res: {"value": 52.8, "unit": "mm"}
